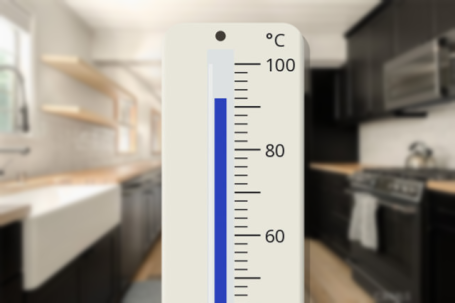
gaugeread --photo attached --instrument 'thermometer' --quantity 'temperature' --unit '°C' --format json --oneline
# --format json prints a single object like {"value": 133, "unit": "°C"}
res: {"value": 92, "unit": "°C"}
